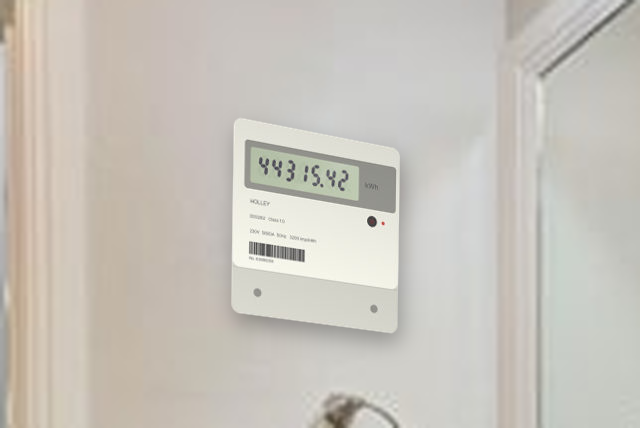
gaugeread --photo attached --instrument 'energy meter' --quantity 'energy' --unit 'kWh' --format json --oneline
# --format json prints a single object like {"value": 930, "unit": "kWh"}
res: {"value": 44315.42, "unit": "kWh"}
